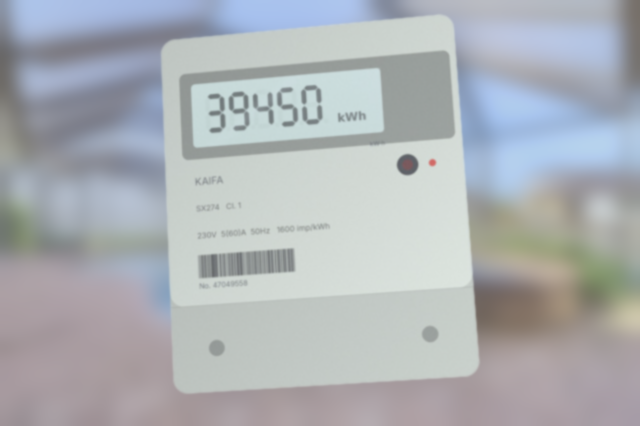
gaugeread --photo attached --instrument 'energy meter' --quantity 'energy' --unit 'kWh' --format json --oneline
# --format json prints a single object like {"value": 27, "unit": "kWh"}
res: {"value": 39450, "unit": "kWh"}
